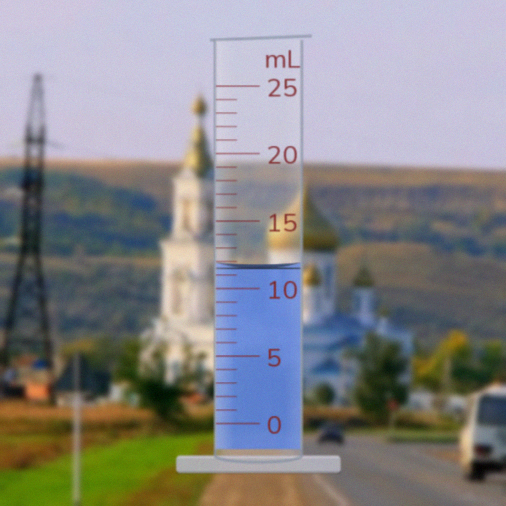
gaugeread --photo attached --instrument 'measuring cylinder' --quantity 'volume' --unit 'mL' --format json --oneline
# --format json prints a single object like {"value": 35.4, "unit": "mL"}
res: {"value": 11.5, "unit": "mL"}
